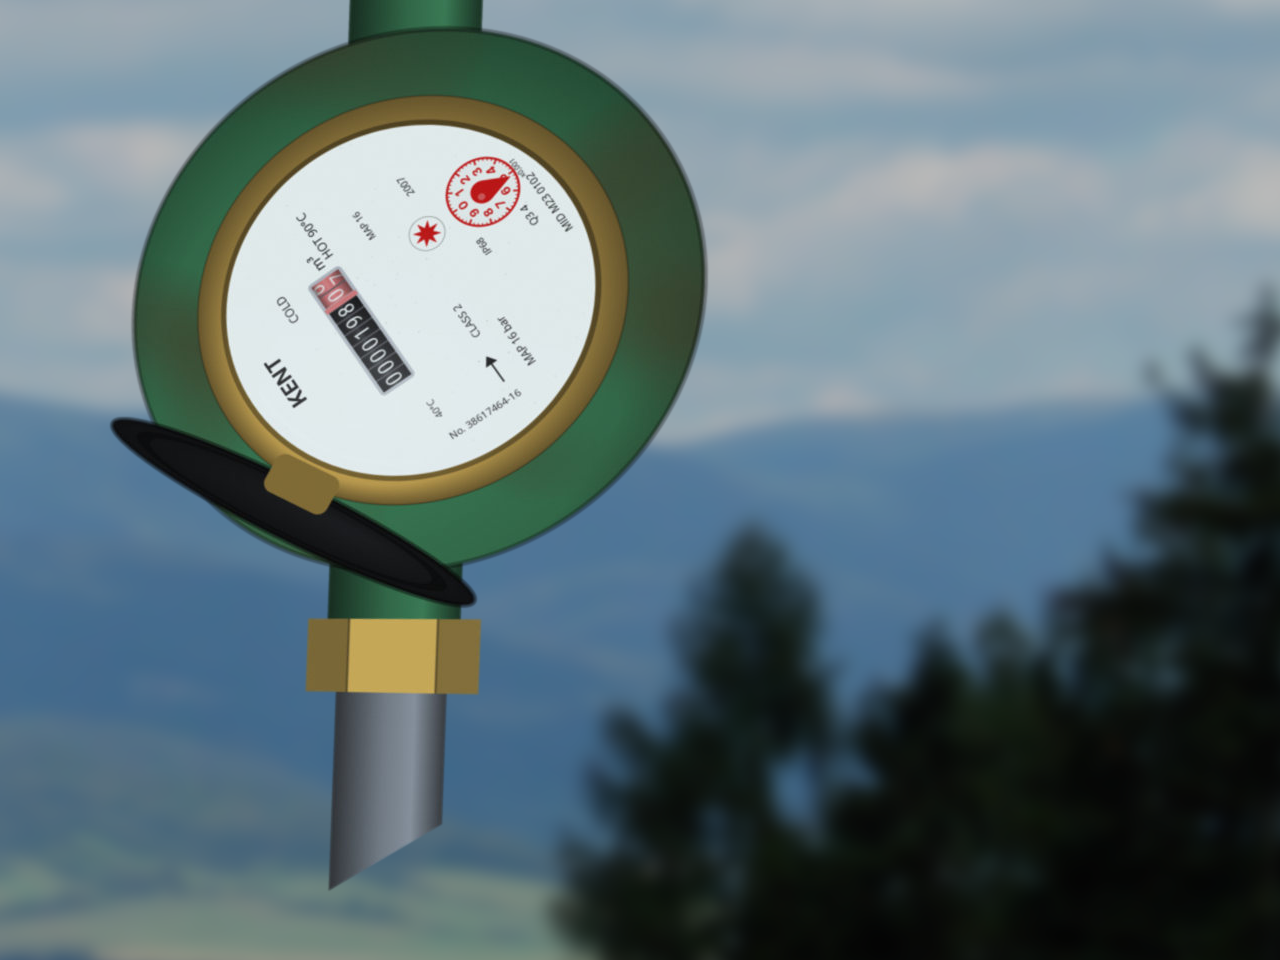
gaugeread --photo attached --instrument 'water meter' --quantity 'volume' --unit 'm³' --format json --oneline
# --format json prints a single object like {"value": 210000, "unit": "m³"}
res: {"value": 198.065, "unit": "m³"}
